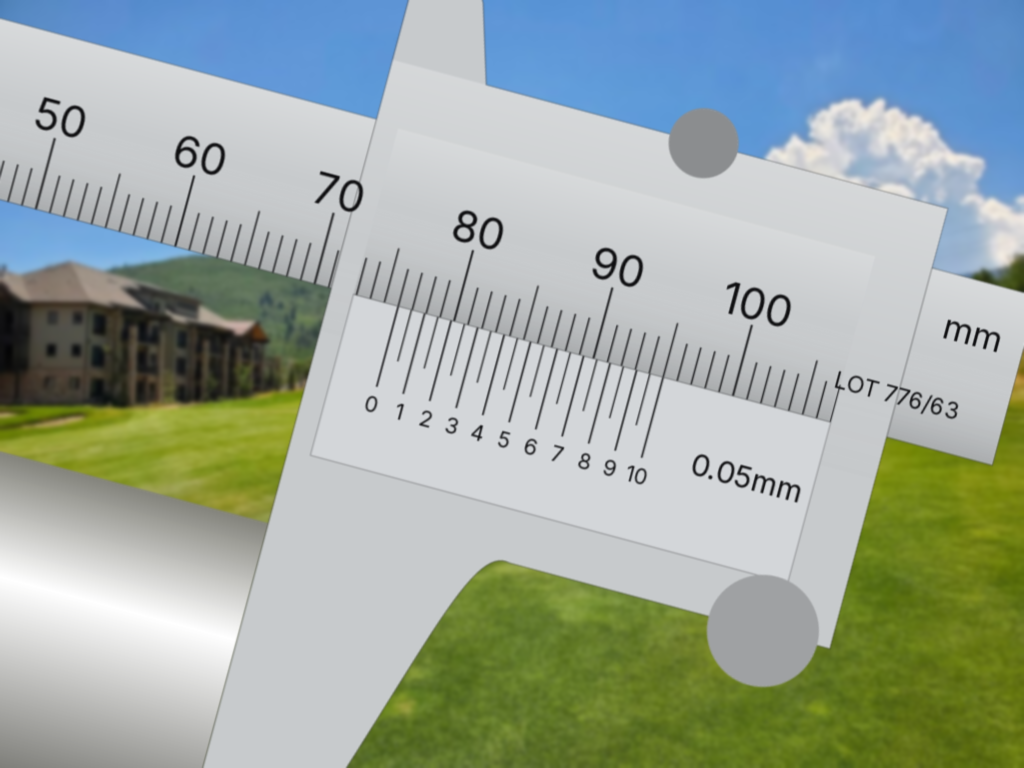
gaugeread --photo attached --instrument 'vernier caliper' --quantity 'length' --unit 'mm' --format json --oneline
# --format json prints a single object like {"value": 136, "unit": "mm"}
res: {"value": 76.0, "unit": "mm"}
